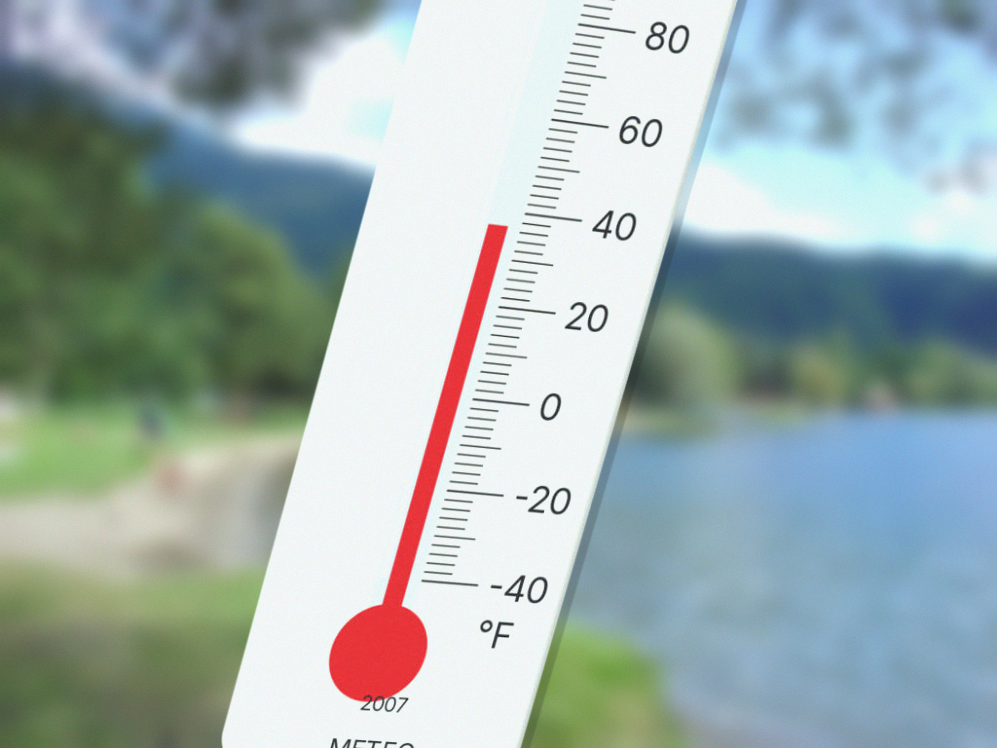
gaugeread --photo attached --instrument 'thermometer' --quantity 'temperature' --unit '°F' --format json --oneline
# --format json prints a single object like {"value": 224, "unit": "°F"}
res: {"value": 37, "unit": "°F"}
